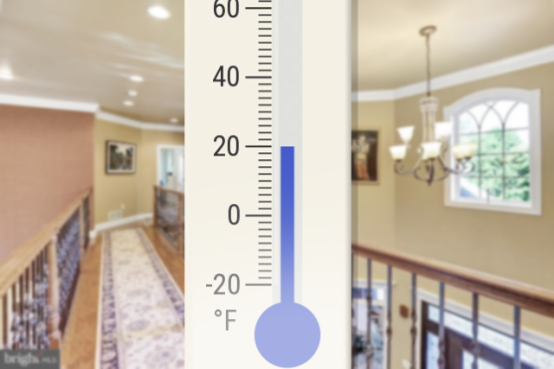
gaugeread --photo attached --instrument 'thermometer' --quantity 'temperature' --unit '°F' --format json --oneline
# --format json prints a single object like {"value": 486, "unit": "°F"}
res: {"value": 20, "unit": "°F"}
